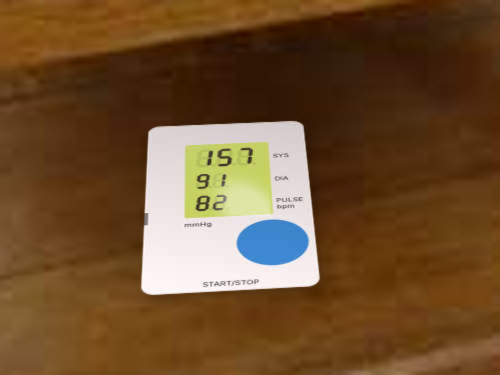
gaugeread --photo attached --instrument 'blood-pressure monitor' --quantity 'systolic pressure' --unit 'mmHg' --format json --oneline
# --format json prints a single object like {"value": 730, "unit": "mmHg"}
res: {"value": 157, "unit": "mmHg"}
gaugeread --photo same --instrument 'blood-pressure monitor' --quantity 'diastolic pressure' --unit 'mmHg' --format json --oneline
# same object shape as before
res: {"value": 91, "unit": "mmHg"}
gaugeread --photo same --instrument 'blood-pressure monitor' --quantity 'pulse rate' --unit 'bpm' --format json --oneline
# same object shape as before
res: {"value": 82, "unit": "bpm"}
